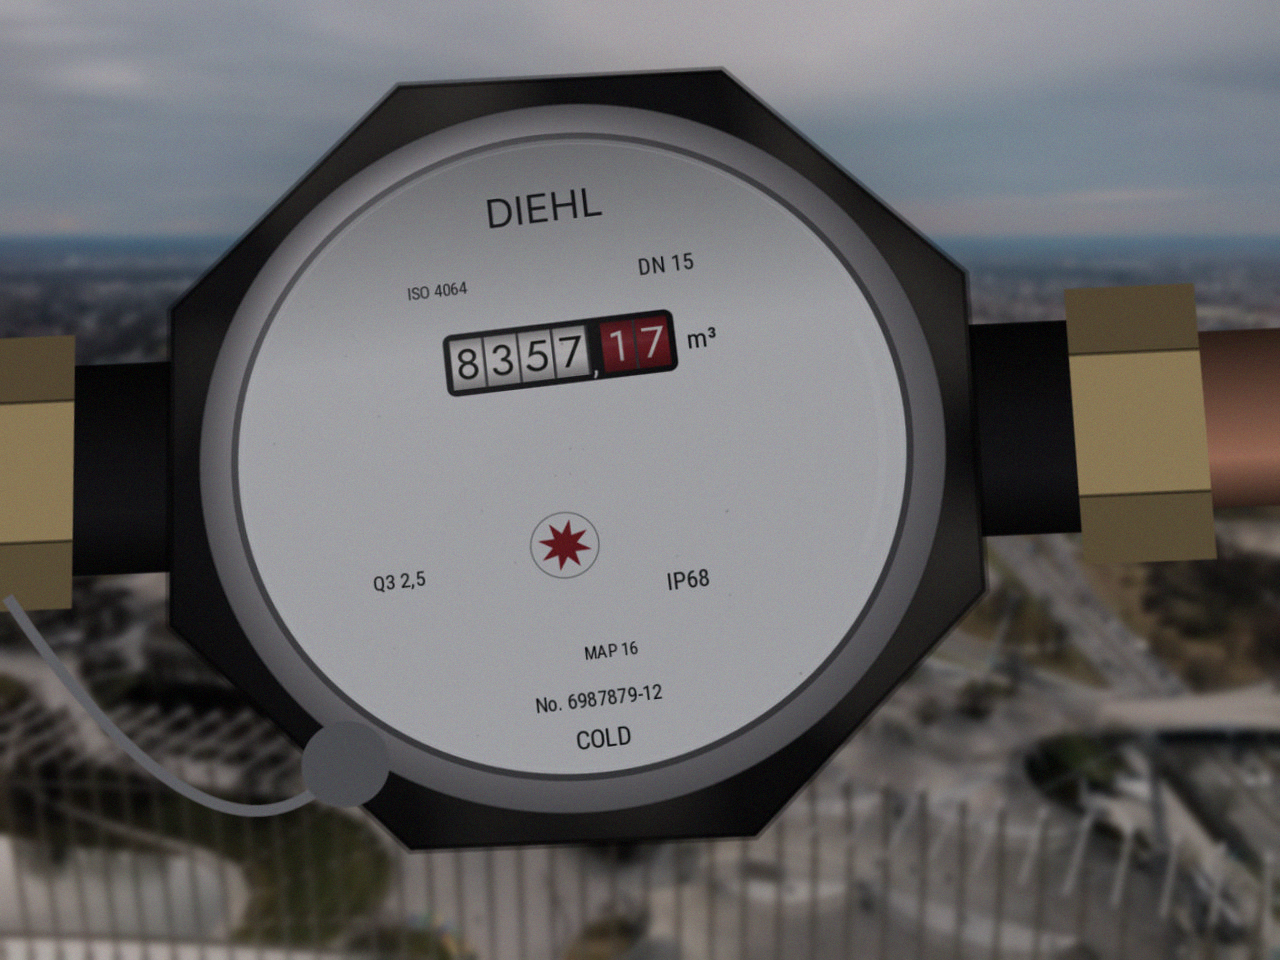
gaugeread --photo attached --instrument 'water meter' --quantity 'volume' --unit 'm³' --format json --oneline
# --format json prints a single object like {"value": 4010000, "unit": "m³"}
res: {"value": 8357.17, "unit": "m³"}
